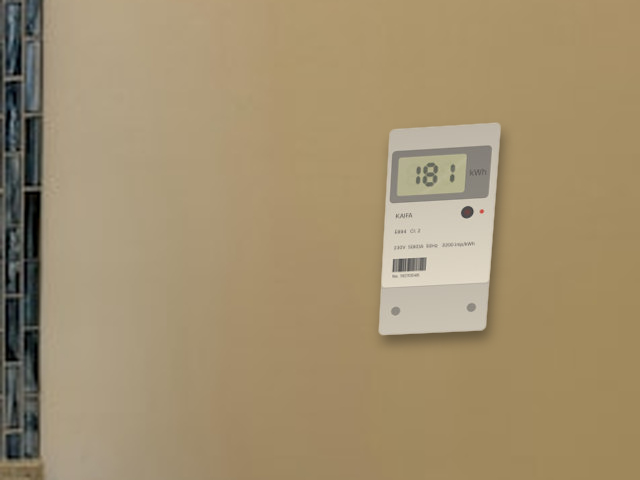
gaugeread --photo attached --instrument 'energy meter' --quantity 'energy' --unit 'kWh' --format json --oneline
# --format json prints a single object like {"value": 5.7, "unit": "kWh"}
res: {"value": 181, "unit": "kWh"}
